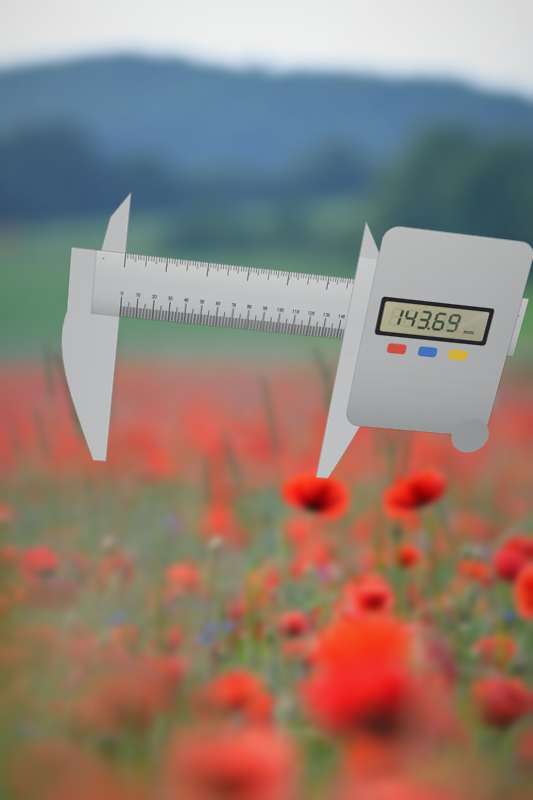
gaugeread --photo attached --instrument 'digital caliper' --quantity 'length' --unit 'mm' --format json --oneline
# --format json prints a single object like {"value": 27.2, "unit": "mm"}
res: {"value": 143.69, "unit": "mm"}
